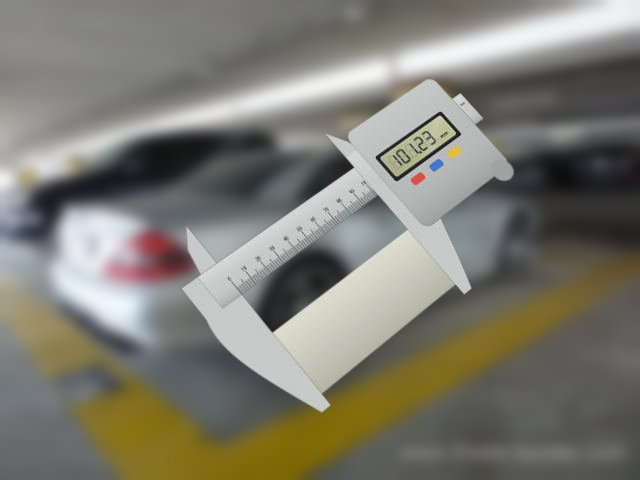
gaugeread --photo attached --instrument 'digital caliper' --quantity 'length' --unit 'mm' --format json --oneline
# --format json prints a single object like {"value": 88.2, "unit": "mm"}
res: {"value": 101.23, "unit": "mm"}
